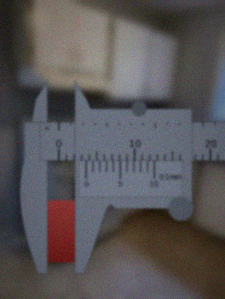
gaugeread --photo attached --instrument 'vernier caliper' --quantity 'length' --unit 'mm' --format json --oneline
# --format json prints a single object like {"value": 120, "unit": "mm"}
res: {"value": 3.6, "unit": "mm"}
